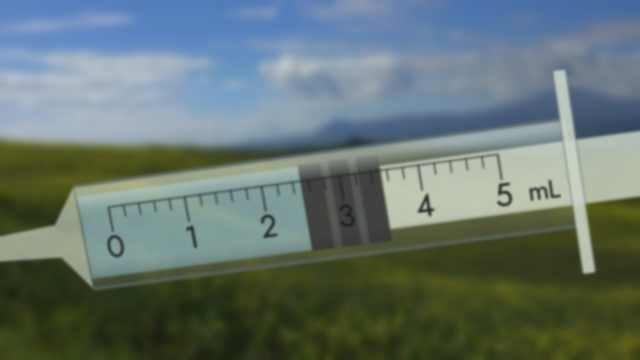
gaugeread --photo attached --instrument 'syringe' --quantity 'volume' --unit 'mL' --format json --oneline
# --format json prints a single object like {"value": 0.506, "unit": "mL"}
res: {"value": 2.5, "unit": "mL"}
